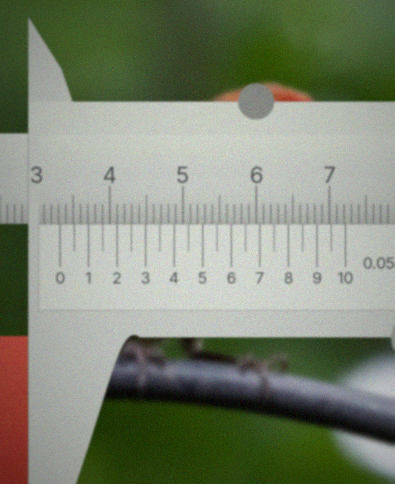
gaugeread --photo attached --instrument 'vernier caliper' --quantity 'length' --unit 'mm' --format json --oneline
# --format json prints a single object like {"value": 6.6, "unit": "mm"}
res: {"value": 33.2, "unit": "mm"}
